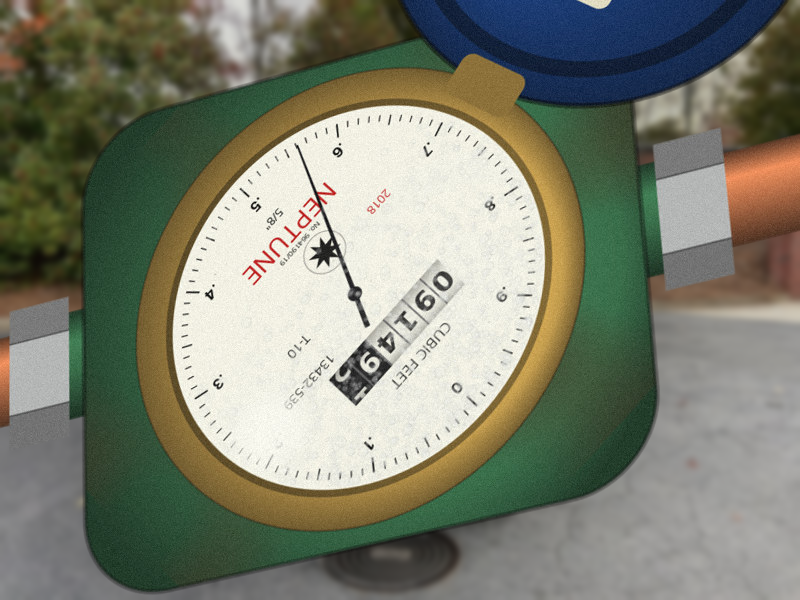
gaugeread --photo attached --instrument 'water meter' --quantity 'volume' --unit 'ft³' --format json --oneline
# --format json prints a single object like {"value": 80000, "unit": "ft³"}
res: {"value": 91491.56, "unit": "ft³"}
